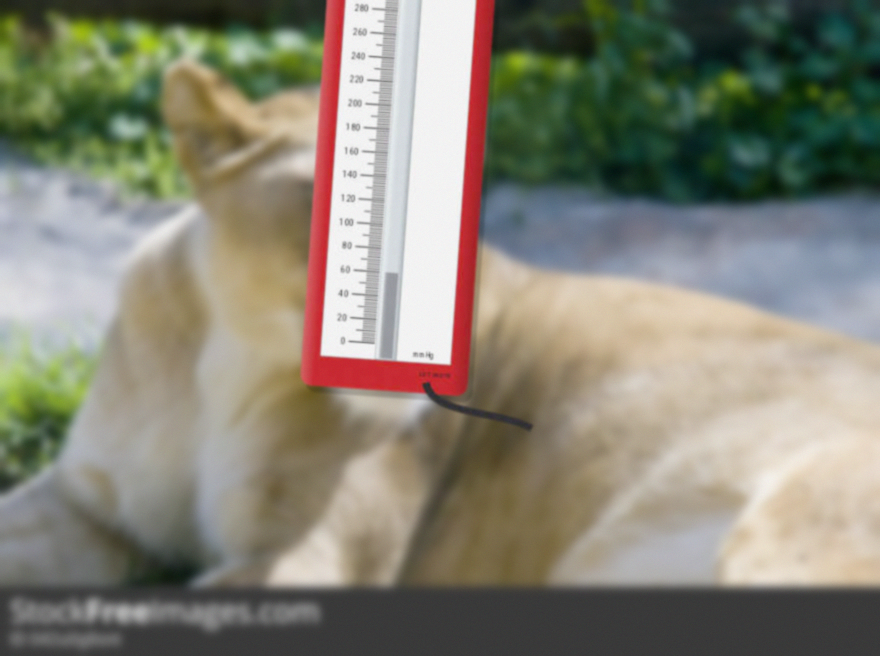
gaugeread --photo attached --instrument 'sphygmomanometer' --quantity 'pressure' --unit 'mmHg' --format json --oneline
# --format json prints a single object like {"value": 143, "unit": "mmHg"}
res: {"value": 60, "unit": "mmHg"}
